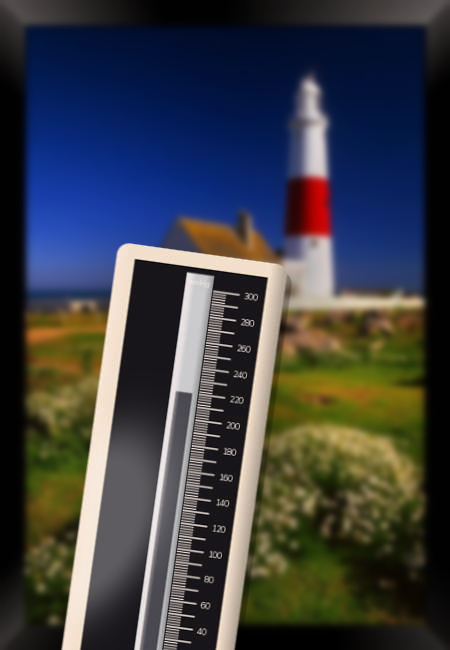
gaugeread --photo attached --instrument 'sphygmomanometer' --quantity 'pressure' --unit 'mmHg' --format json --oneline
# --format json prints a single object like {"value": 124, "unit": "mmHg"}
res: {"value": 220, "unit": "mmHg"}
